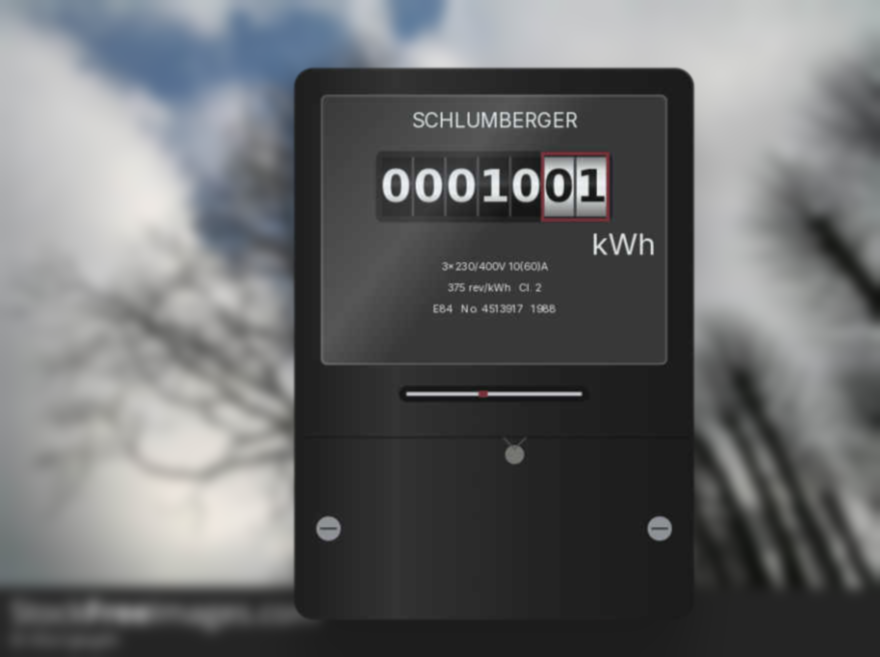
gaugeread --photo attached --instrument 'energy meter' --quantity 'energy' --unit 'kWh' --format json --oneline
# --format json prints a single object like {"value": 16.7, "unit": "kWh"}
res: {"value": 10.01, "unit": "kWh"}
